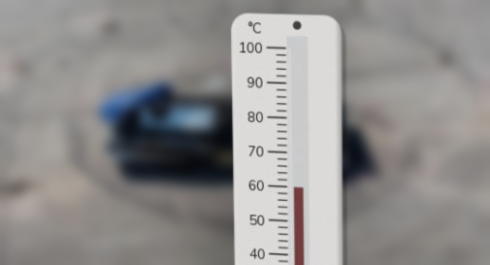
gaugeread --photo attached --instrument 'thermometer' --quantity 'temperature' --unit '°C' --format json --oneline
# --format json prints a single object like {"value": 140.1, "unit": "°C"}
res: {"value": 60, "unit": "°C"}
